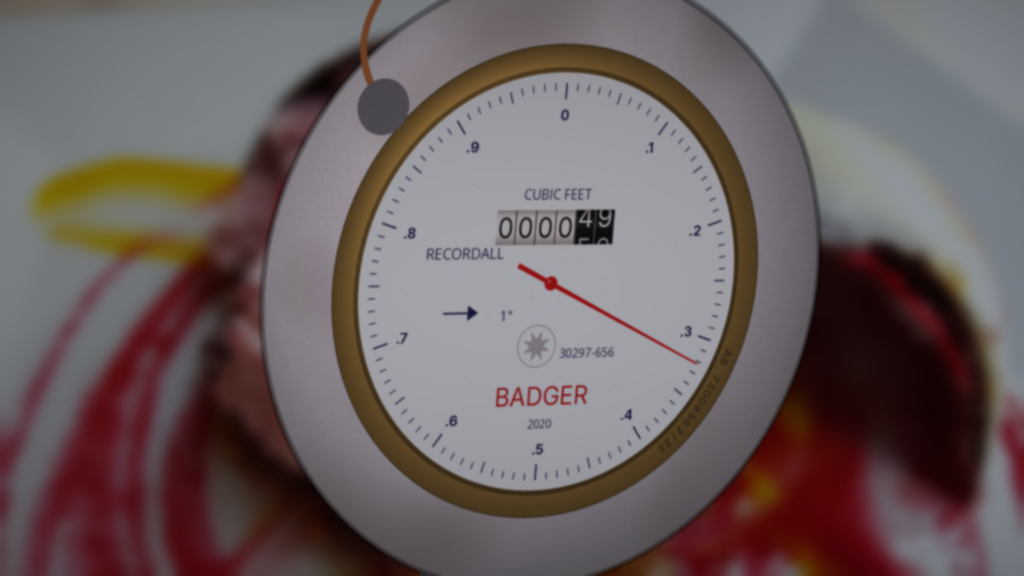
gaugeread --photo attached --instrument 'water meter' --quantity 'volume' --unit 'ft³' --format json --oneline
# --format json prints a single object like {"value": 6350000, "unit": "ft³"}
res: {"value": 49.32, "unit": "ft³"}
